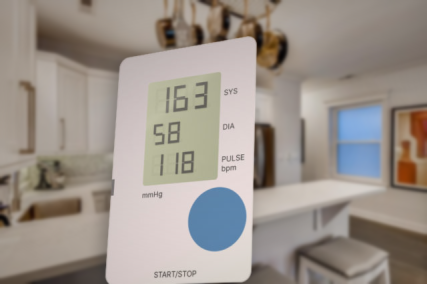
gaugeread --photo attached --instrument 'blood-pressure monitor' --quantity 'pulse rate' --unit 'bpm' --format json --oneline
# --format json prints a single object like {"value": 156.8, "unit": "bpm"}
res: {"value": 118, "unit": "bpm"}
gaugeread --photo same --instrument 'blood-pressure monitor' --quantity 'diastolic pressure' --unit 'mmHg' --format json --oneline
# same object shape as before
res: {"value": 58, "unit": "mmHg"}
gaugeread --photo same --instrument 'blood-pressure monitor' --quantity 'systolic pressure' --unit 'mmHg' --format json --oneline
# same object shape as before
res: {"value": 163, "unit": "mmHg"}
